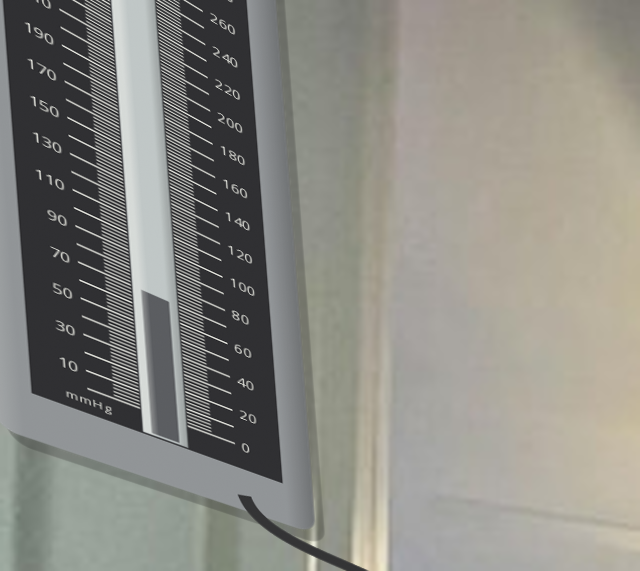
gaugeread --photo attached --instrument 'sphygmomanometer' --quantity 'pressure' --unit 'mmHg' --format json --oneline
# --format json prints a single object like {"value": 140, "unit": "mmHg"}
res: {"value": 70, "unit": "mmHg"}
